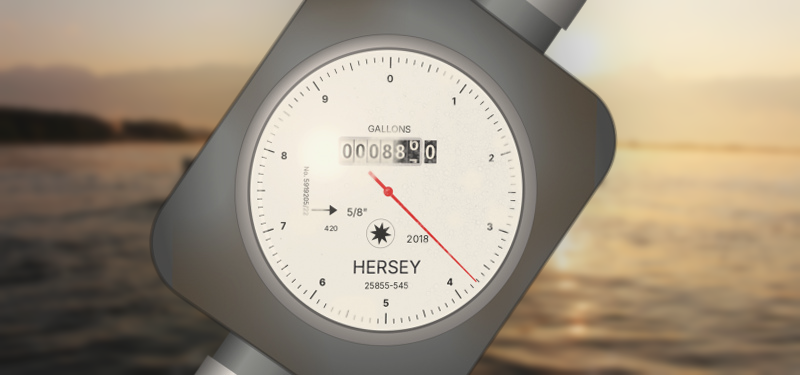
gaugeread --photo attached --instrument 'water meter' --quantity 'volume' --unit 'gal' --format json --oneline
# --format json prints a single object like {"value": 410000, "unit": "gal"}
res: {"value": 8863.7, "unit": "gal"}
